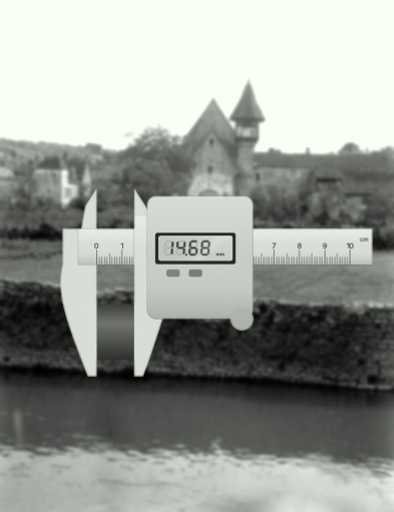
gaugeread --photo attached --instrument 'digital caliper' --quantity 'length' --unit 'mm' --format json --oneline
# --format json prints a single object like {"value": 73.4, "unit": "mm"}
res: {"value": 14.68, "unit": "mm"}
